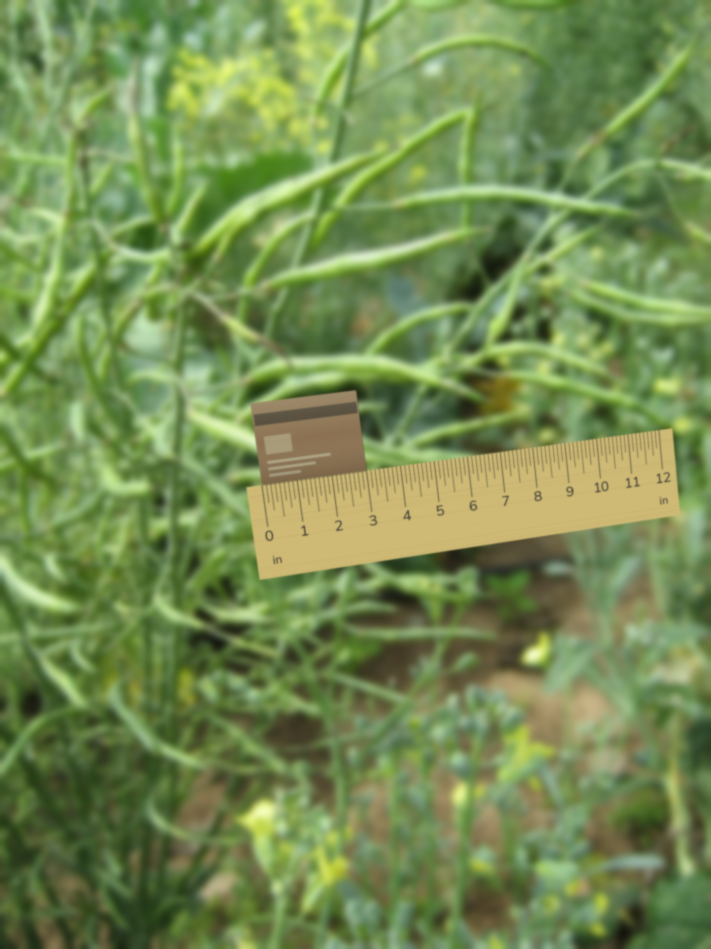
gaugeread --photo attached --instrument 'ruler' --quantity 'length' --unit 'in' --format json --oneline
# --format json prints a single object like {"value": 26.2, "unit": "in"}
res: {"value": 3, "unit": "in"}
